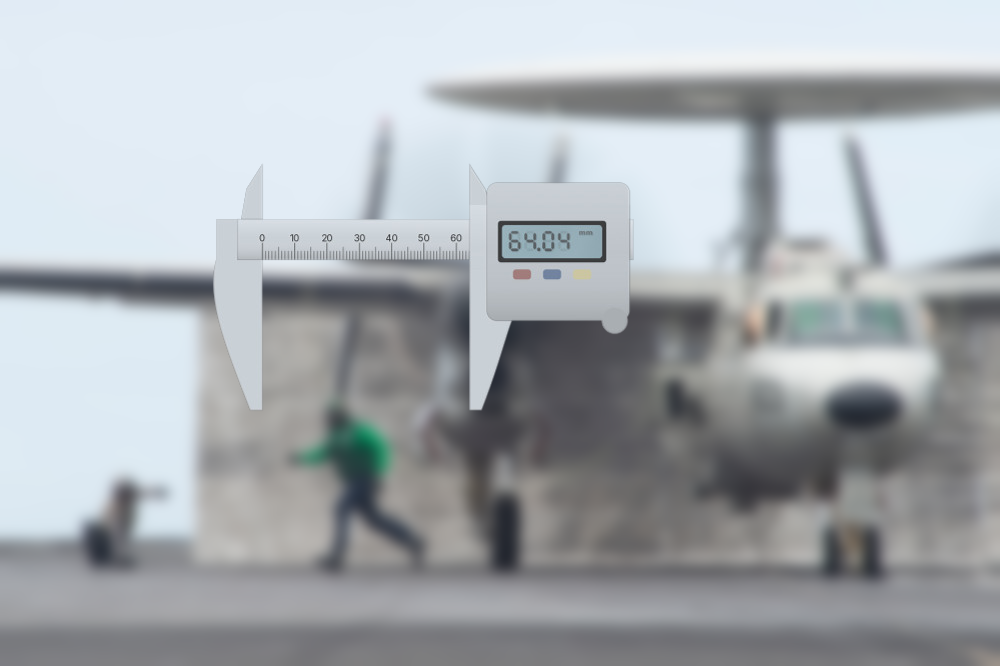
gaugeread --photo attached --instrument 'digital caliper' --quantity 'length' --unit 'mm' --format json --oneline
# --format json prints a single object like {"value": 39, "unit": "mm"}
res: {"value": 64.04, "unit": "mm"}
